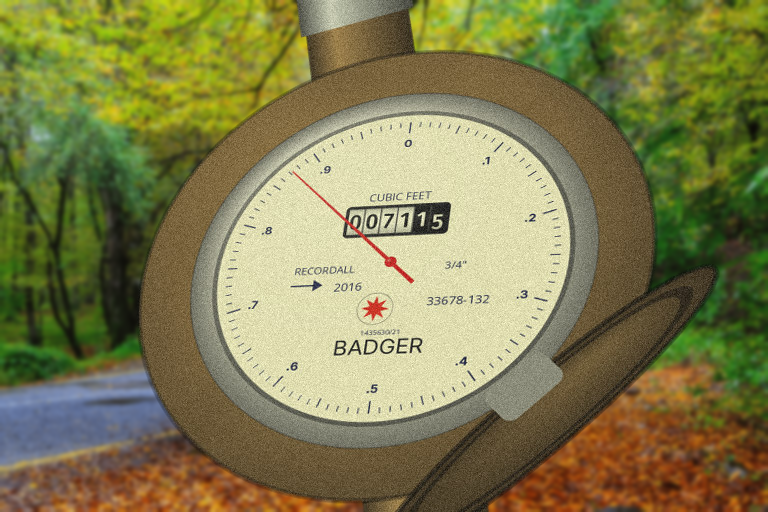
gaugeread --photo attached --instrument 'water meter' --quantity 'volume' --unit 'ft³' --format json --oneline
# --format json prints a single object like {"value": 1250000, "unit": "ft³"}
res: {"value": 7114.87, "unit": "ft³"}
